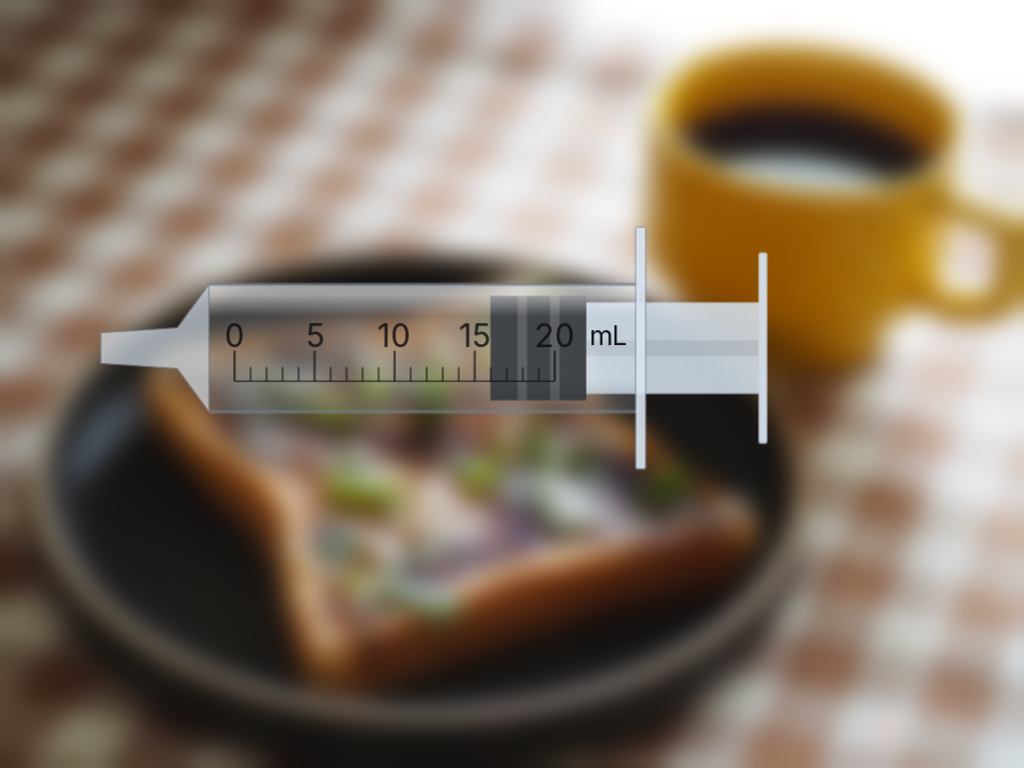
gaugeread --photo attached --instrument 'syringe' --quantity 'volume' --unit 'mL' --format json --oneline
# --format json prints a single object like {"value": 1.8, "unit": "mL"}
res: {"value": 16, "unit": "mL"}
